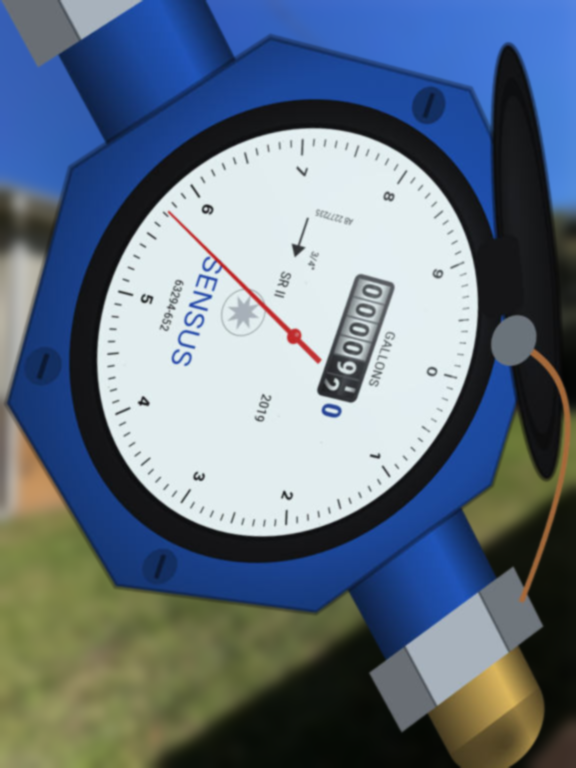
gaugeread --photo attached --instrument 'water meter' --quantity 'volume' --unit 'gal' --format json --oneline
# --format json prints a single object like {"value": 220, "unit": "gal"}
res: {"value": 915.7, "unit": "gal"}
